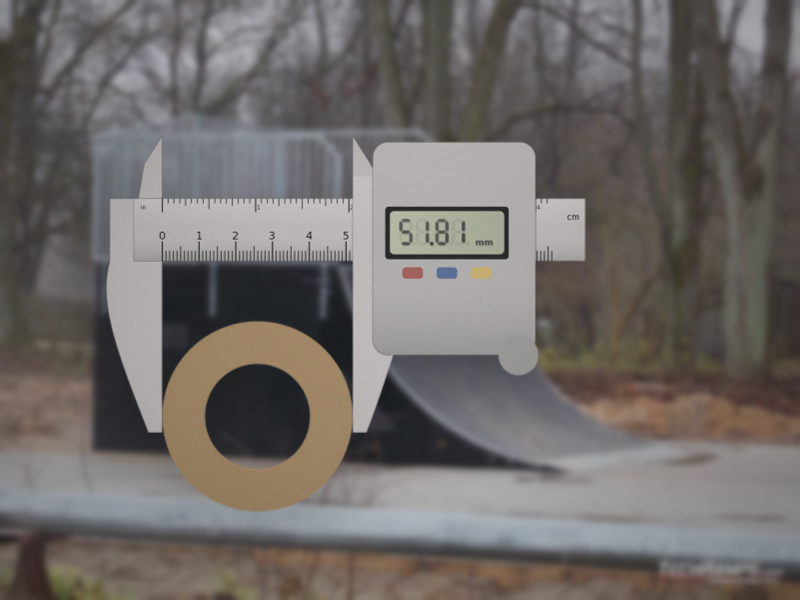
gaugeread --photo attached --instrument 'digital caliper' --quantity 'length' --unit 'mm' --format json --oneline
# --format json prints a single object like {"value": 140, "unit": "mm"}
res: {"value": 51.81, "unit": "mm"}
